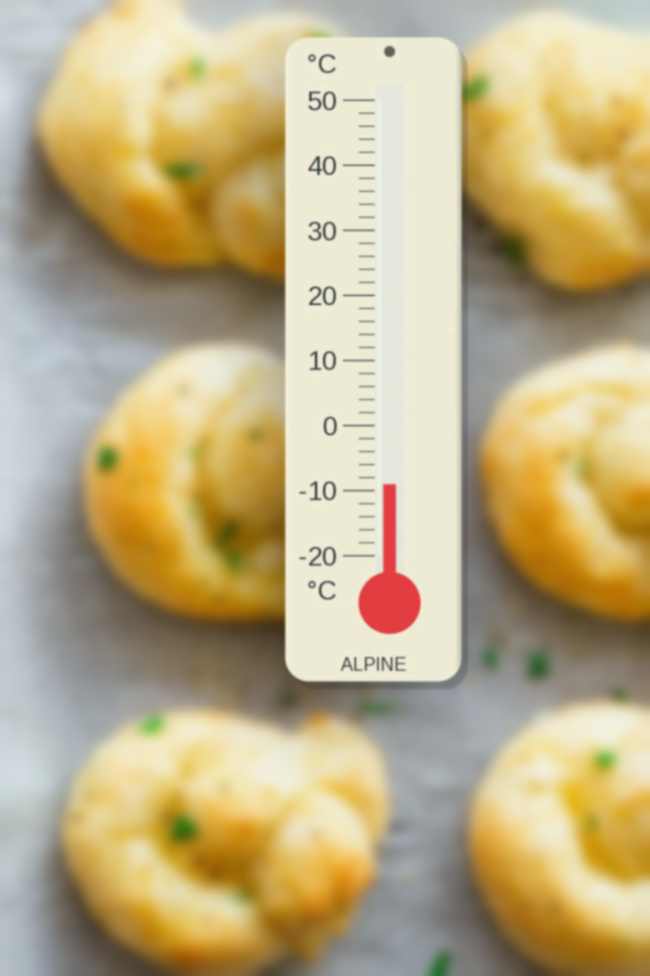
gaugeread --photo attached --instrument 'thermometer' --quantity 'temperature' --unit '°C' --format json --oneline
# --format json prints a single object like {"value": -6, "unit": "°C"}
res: {"value": -9, "unit": "°C"}
